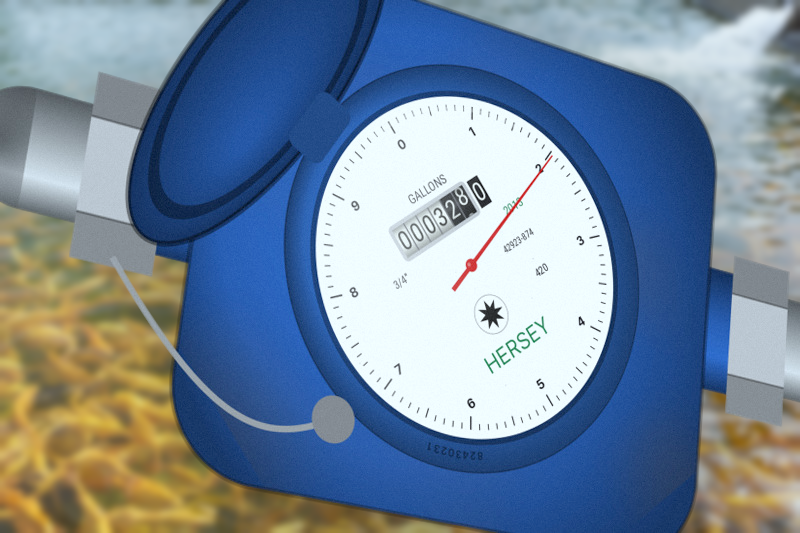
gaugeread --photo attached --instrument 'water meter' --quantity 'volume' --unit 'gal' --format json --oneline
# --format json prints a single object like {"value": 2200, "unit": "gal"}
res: {"value": 3282.0, "unit": "gal"}
